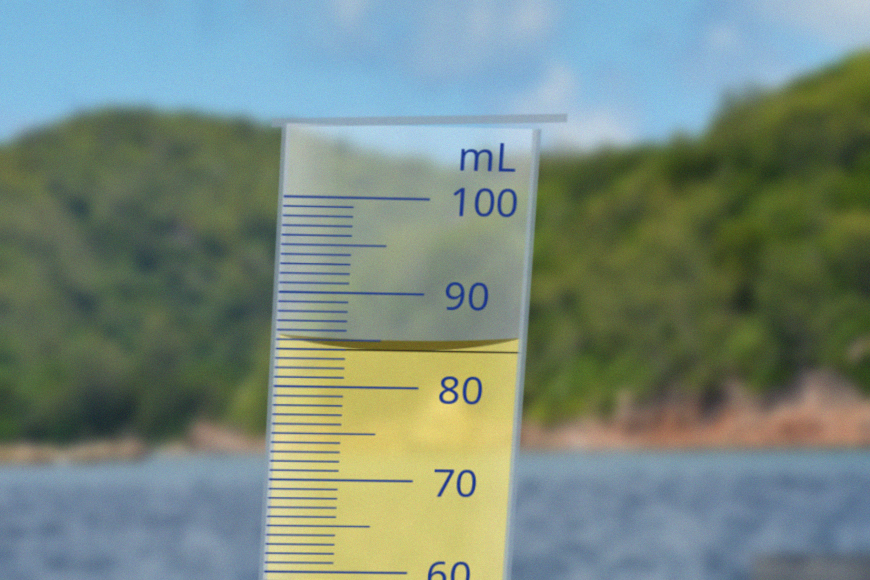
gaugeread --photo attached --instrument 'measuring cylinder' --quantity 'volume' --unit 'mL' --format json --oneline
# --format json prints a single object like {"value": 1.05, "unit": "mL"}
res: {"value": 84, "unit": "mL"}
